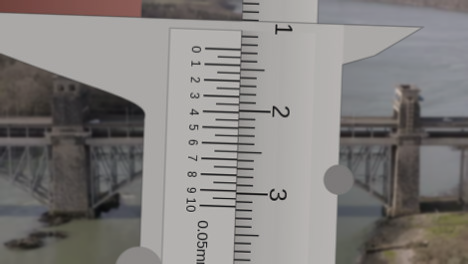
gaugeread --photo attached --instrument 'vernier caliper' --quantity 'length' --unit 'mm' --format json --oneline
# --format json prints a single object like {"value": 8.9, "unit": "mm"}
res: {"value": 12.6, "unit": "mm"}
